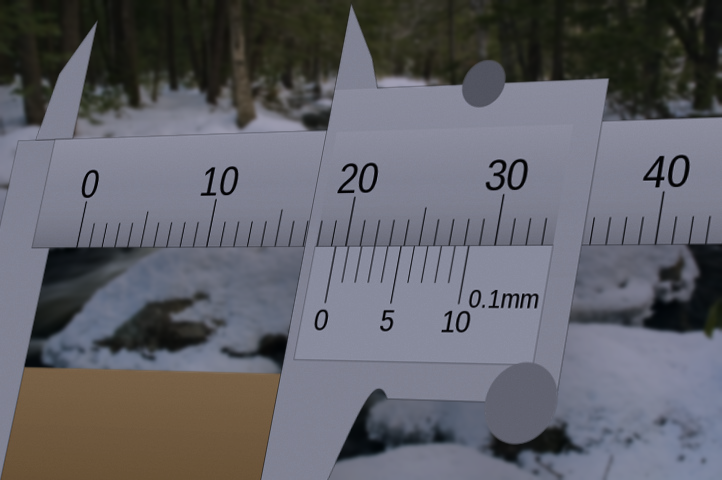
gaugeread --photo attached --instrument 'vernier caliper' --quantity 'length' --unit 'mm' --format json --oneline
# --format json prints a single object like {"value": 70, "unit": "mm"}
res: {"value": 19.3, "unit": "mm"}
